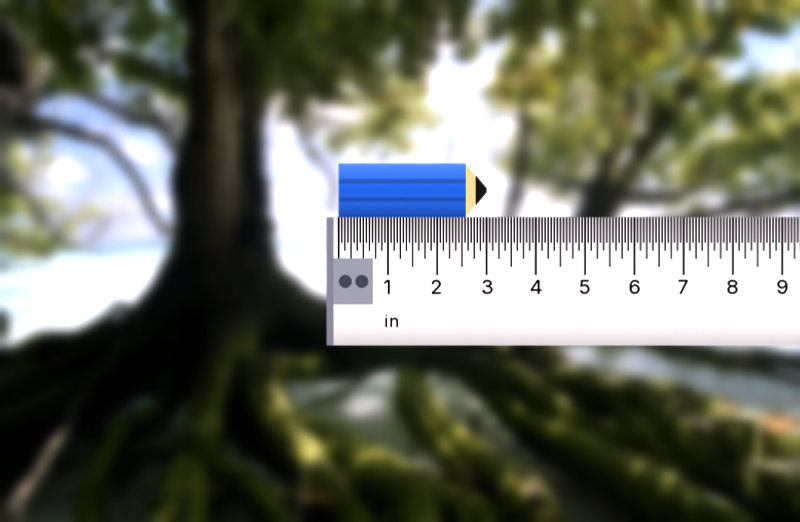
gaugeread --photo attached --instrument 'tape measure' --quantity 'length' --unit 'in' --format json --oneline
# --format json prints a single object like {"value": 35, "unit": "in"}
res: {"value": 3, "unit": "in"}
